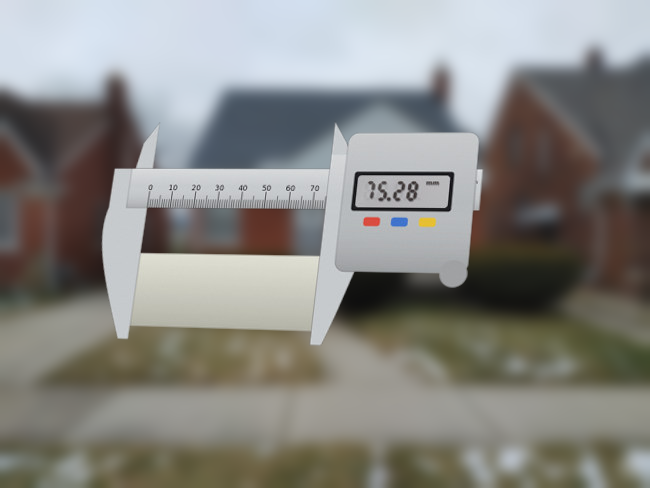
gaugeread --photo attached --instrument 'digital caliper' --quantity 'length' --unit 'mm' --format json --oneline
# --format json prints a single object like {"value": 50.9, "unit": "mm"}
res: {"value": 75.28, "unit": "mm"}
